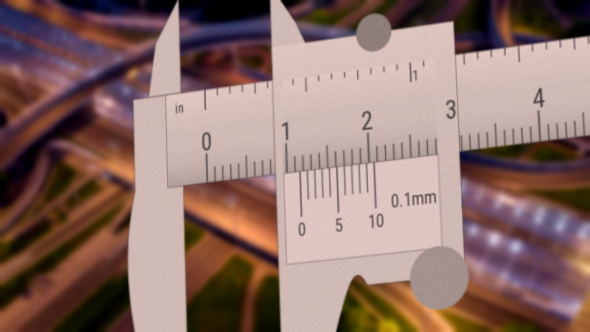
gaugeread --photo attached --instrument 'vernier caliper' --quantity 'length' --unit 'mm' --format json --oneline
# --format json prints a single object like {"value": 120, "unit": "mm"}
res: {"value": 11.6, "unit": "mm"}
